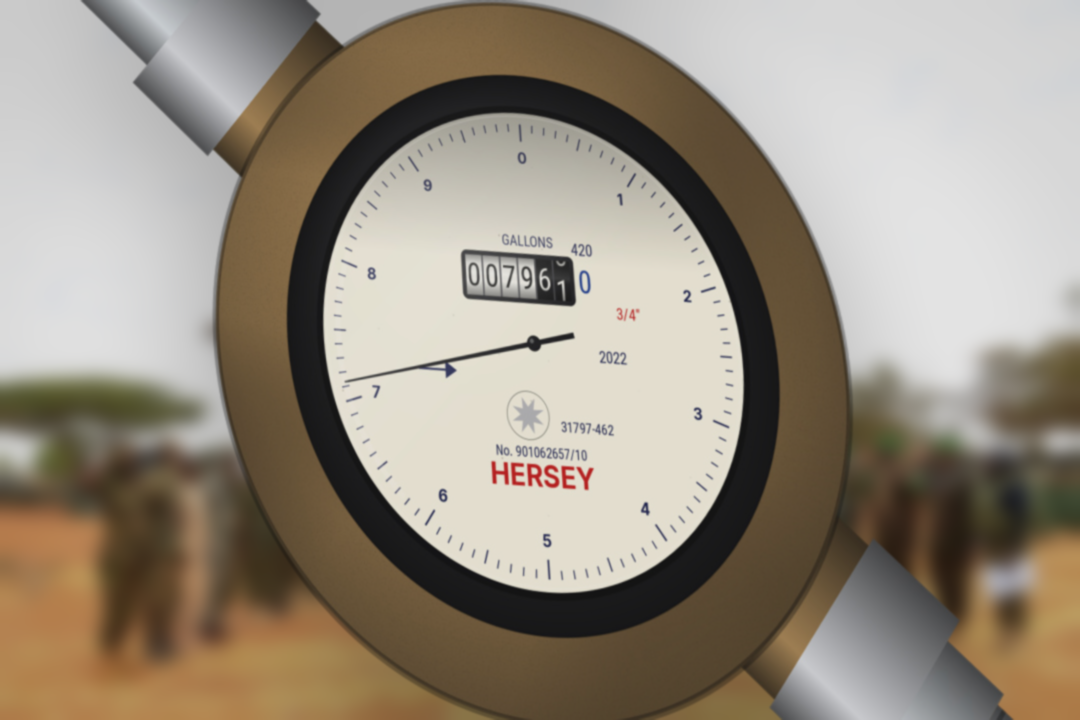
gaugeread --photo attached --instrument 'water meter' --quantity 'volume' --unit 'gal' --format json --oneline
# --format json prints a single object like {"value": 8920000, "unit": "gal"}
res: {"value": 79607.1, "unit": "gal"}
